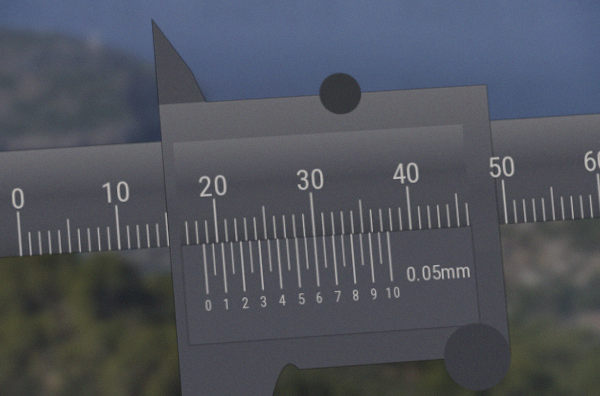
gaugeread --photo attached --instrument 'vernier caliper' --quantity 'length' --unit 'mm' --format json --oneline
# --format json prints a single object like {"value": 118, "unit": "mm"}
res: {"value": 18.6, "unit": "mm"}
